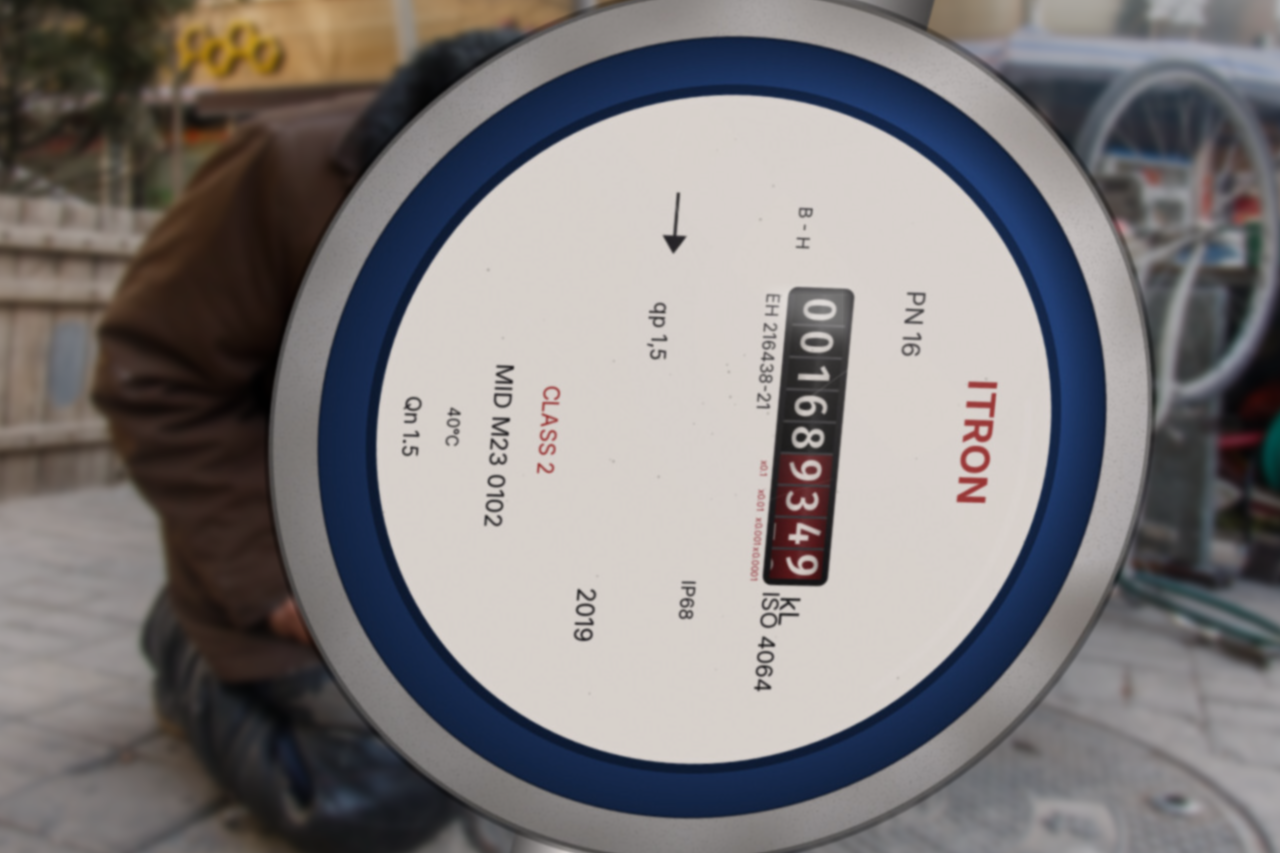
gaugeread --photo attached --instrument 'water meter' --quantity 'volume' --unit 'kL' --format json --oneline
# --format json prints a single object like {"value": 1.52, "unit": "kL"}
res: {"value": 168.9349, "unit": "kL"}
